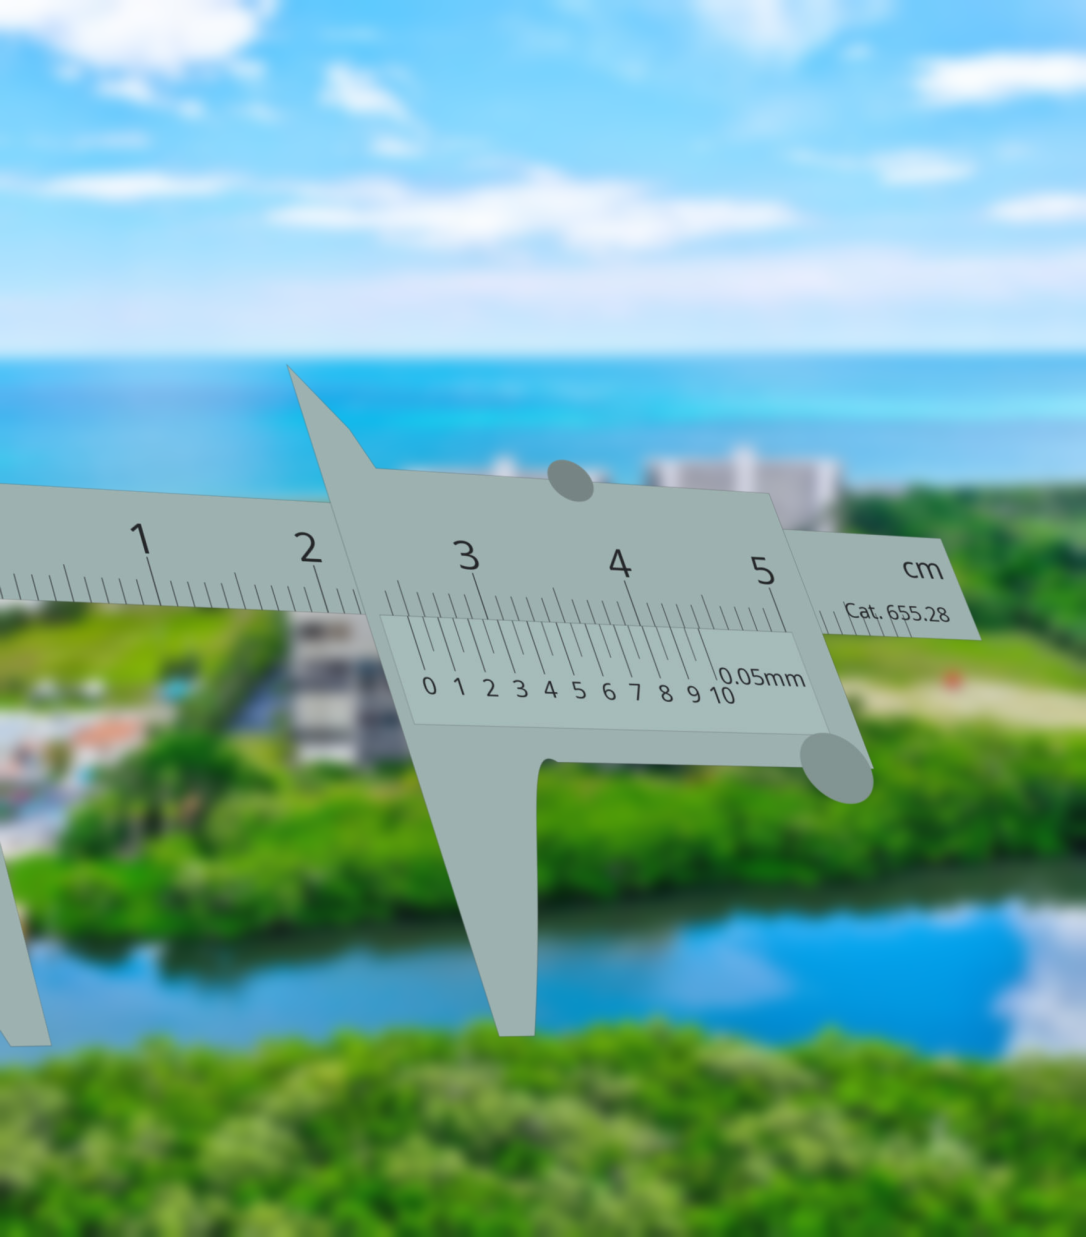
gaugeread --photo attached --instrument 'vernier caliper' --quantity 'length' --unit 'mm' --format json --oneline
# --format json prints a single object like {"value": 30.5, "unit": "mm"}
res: {"value": 24.9, "unit": "mm"}
